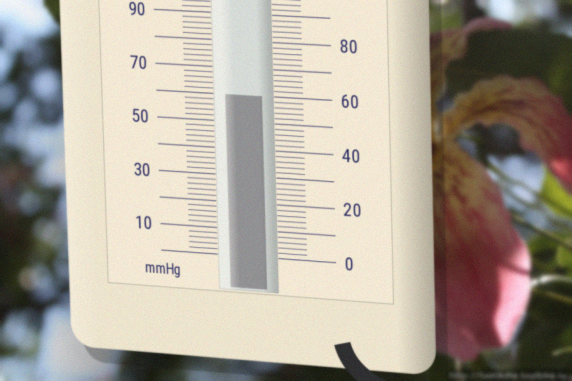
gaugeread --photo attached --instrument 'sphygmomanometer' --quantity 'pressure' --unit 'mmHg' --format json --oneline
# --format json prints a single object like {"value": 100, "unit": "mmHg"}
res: {"value": 60, "unit": "mmHg"}
